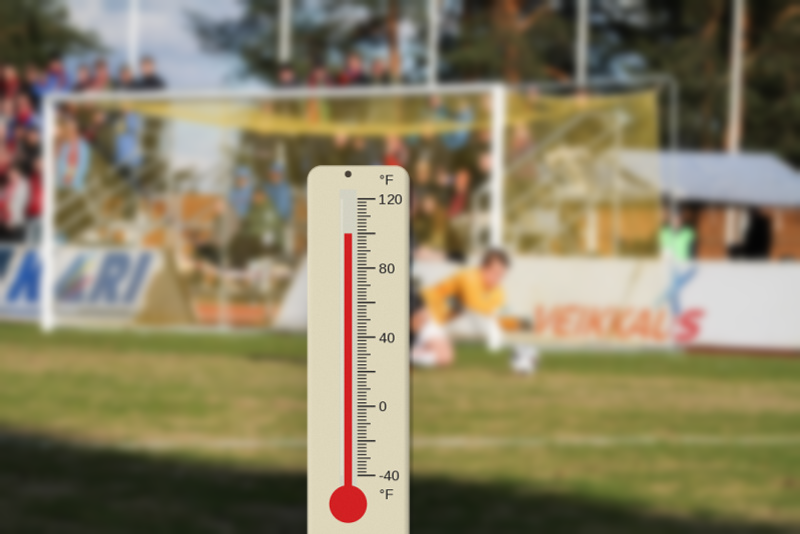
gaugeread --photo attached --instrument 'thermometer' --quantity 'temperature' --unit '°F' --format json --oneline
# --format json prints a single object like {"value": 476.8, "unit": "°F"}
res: {"value": 100, "unit": "°F"}
